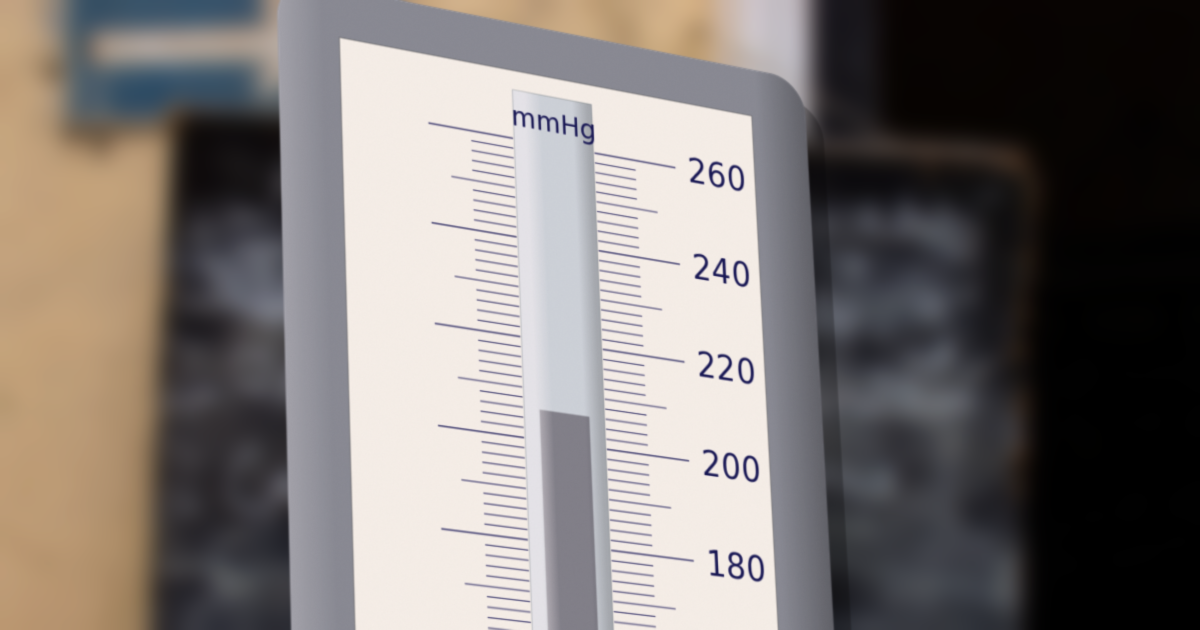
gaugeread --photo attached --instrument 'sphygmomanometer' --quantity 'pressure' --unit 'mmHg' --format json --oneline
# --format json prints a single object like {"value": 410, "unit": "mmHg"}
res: {"value": 206, "unit": "mmHg"}
